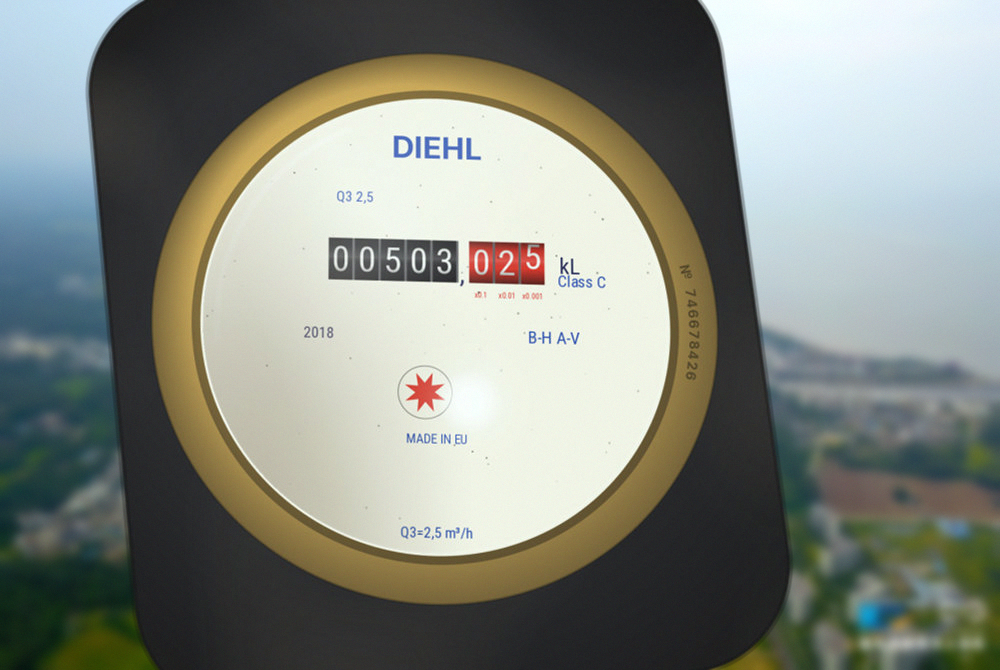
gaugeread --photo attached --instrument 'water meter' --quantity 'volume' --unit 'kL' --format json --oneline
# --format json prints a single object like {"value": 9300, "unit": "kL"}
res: {"value": 503.025, "unit": "kL"}
